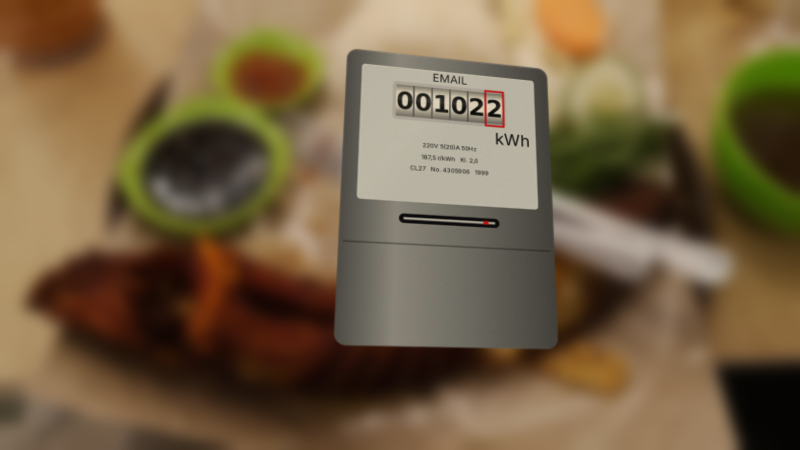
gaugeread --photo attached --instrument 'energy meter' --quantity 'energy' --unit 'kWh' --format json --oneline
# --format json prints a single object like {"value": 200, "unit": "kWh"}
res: {"value": 102.2, "unit": "kWh"}
